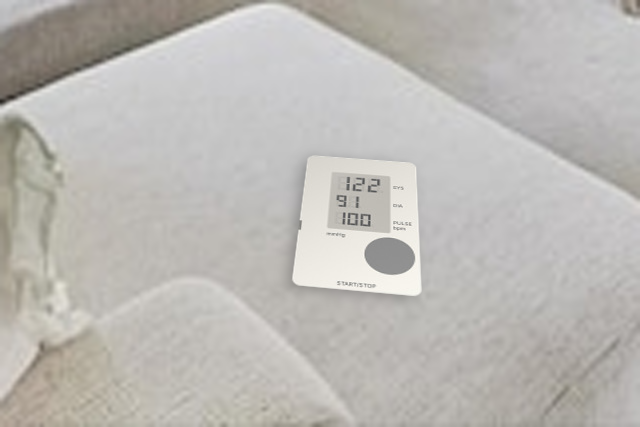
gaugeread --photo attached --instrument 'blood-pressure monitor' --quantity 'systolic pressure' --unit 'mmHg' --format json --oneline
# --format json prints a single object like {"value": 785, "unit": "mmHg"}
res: {"value": 122, "unit": "mmHg"}
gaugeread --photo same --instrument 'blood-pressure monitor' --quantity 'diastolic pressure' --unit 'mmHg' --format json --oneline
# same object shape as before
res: {"value": 91, "unit": "mmHg"}
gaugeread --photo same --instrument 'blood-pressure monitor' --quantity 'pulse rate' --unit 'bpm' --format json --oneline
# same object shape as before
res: {"value": 100, "unit": "bpm"}
